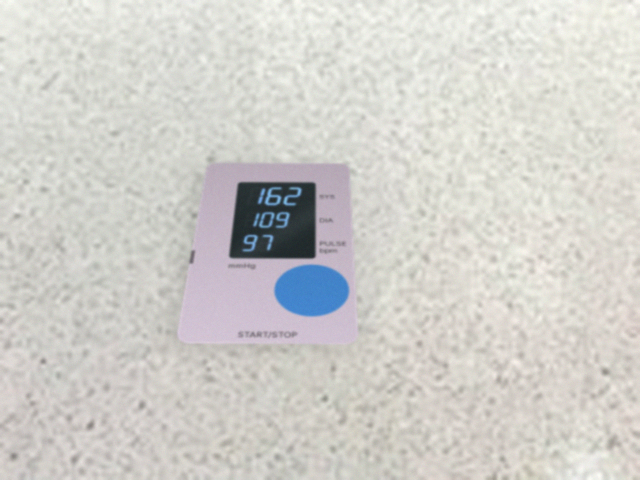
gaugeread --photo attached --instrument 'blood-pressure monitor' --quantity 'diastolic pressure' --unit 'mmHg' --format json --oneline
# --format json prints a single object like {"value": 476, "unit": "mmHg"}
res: {"value": 109, "unit": "mmHg"}
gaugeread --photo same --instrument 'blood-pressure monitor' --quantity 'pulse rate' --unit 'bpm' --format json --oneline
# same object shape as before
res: {"value": 97, "unit": "bpm"}
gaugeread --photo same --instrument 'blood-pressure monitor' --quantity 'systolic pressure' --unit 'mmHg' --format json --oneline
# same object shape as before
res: {"value": 162, "unit": "mmHg"}
